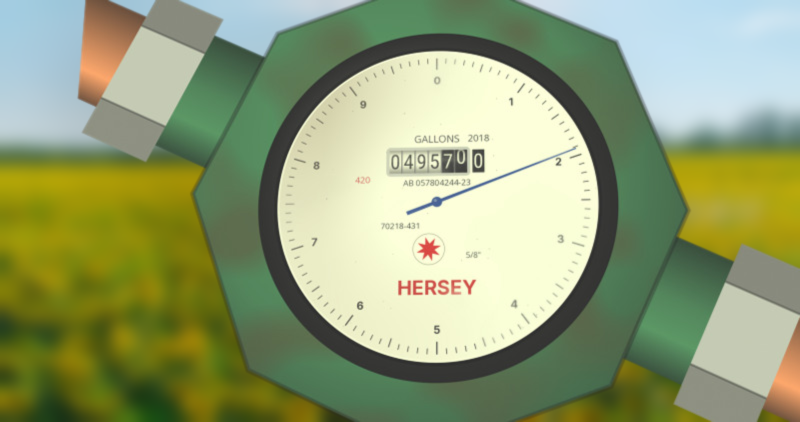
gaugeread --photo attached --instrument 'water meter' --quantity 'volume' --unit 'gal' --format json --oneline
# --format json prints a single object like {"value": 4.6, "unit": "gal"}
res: {"value": 495701.9, "unit": "gal"}
